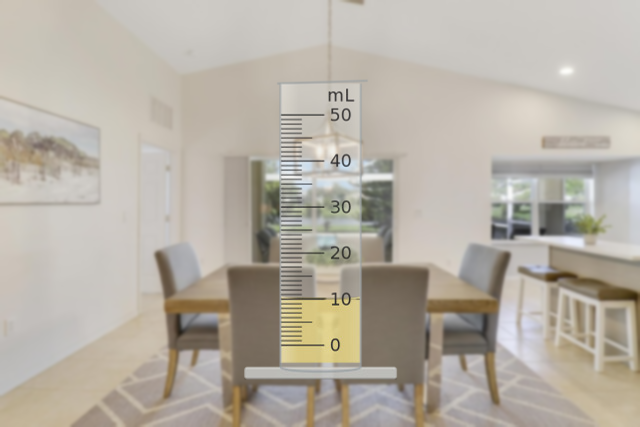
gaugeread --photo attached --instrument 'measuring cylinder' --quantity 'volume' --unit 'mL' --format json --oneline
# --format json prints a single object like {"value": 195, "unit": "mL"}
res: {"value": 10, "unit": "mL"}
